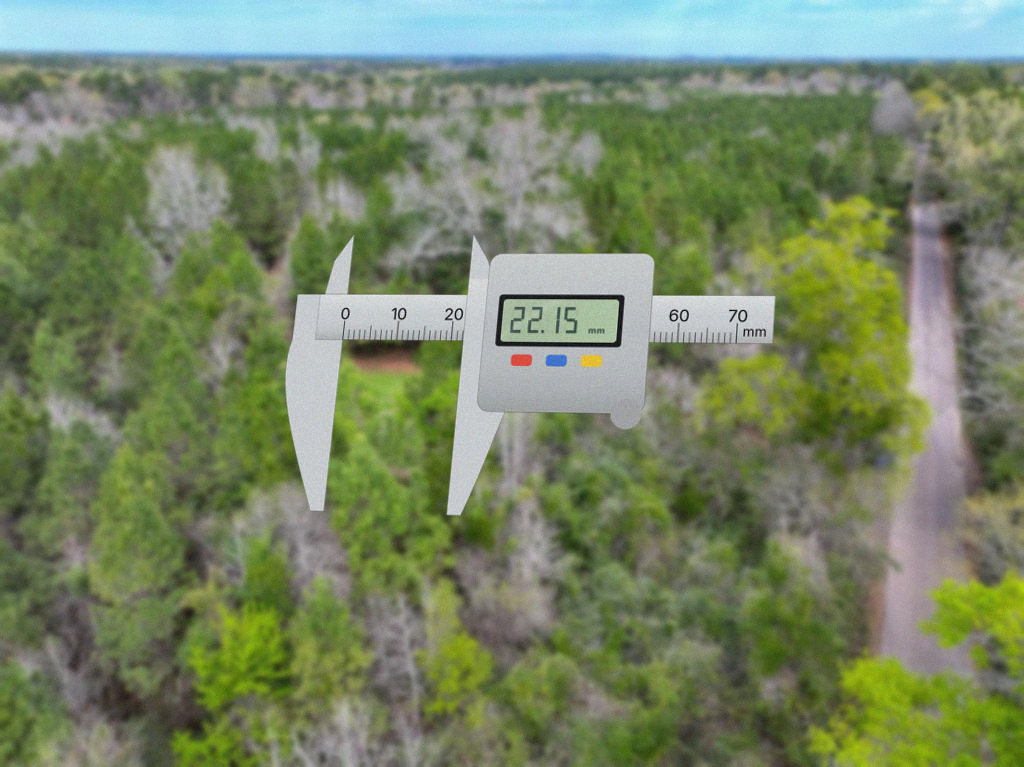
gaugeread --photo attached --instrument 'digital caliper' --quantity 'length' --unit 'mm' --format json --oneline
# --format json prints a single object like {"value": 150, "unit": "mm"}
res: {"value": 22.15, "unit": "mm"}
